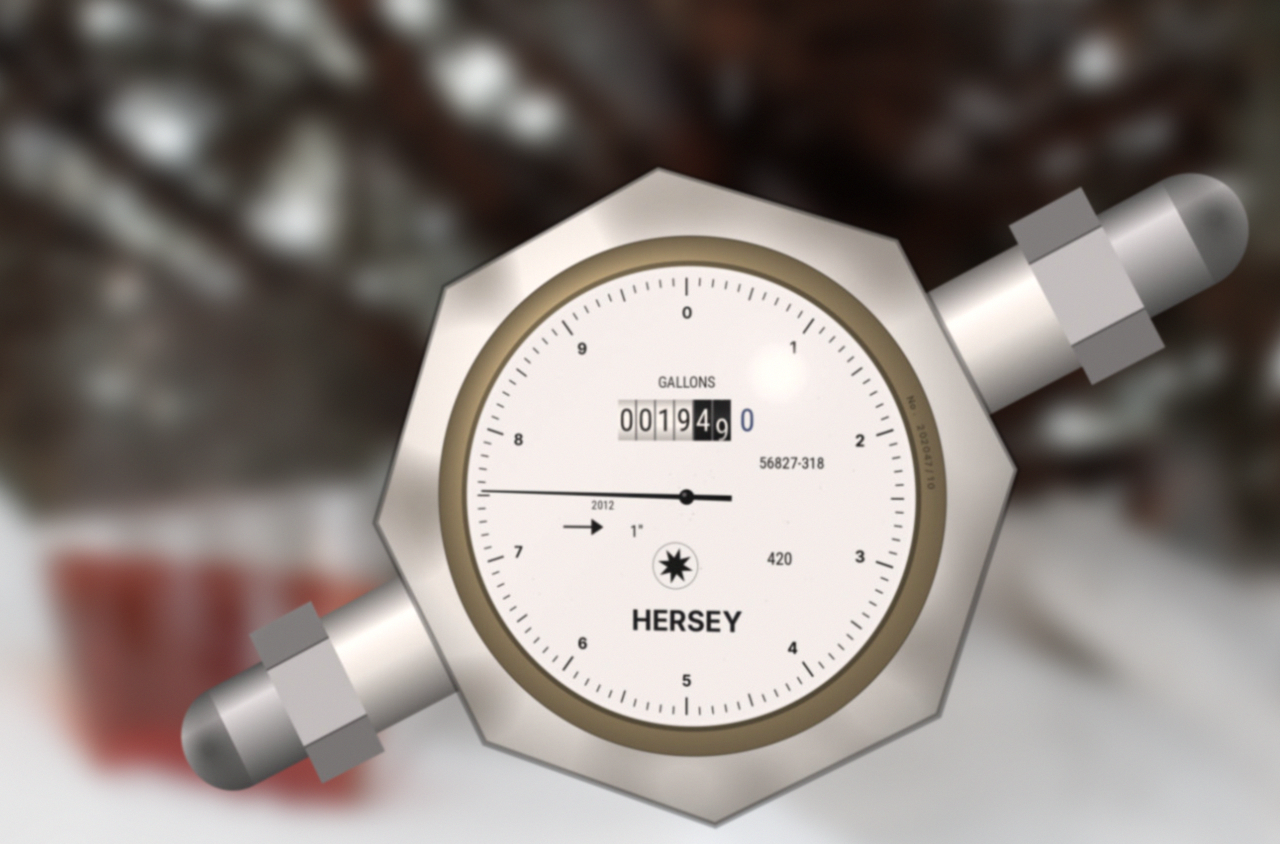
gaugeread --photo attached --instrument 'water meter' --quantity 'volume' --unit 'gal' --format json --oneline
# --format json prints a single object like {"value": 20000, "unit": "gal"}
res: {"value": 19487.5, "unit": "gal"}
